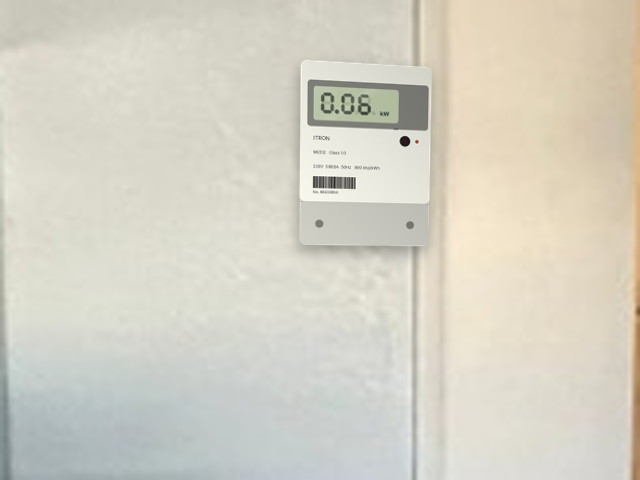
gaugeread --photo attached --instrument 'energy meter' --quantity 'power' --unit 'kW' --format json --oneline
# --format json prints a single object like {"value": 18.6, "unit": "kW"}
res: {"value": 0.06, "unit": "kW"}
